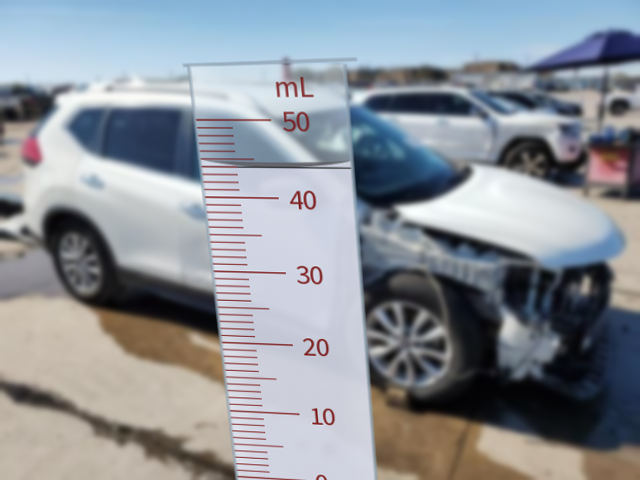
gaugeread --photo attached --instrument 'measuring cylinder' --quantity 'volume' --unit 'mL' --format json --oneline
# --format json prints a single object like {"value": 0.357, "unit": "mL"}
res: {"value": 44, "unit": "mL"}
